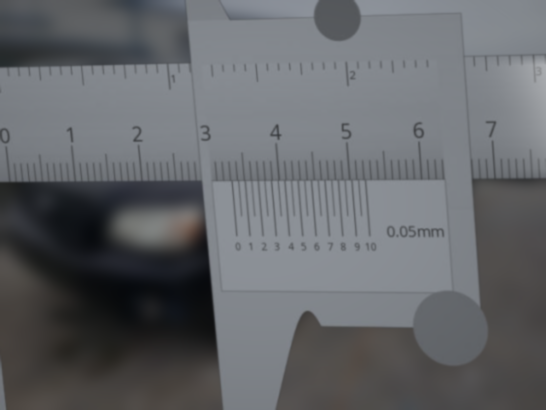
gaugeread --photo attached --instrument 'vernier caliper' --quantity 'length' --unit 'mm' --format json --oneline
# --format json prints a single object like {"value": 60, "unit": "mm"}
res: {"value": 33.2, "unit": "mm"}
